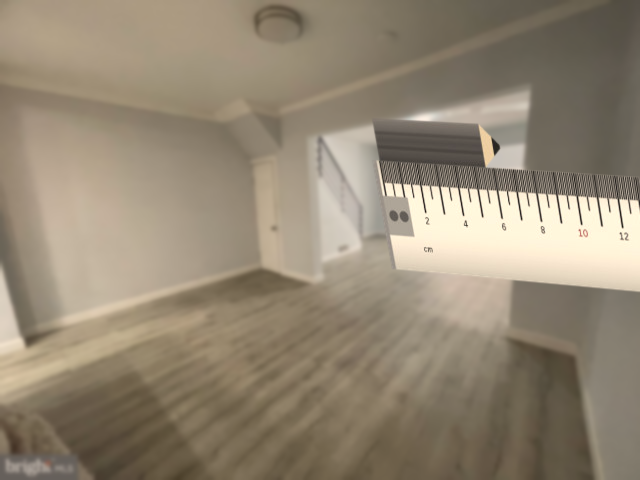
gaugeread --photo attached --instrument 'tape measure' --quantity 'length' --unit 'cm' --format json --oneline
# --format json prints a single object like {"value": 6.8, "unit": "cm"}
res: {"value": 6.5, "unit": "cm"}
